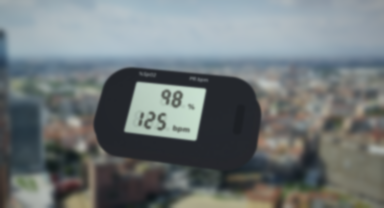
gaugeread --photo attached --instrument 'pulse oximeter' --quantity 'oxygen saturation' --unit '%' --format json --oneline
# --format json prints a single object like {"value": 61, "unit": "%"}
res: {"value": 98, "unit": "%"}
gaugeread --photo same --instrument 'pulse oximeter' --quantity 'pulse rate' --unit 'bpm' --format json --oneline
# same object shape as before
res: {"value": 125, "unit": "bpm"}
